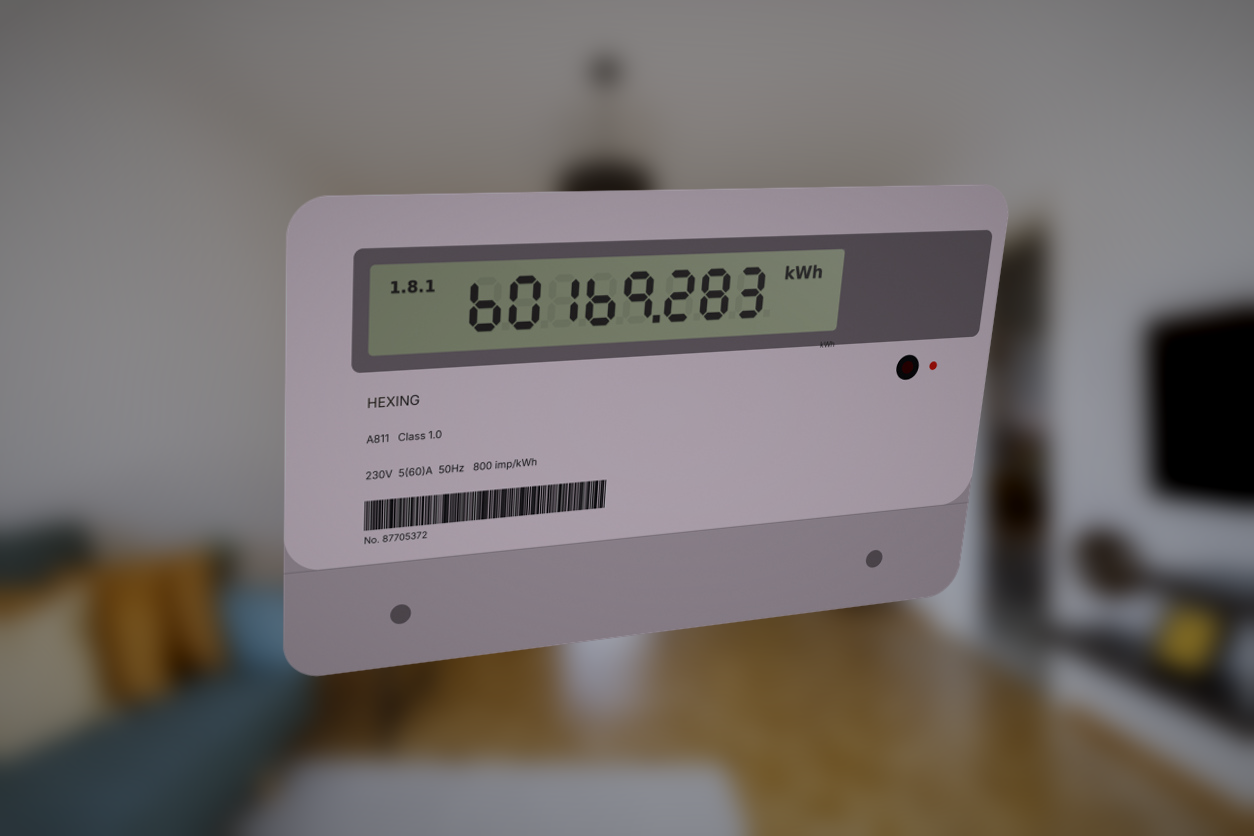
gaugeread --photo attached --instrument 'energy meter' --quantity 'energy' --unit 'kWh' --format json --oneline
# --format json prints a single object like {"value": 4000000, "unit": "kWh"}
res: {"value": 60169.283, "unit": "kWh"}
